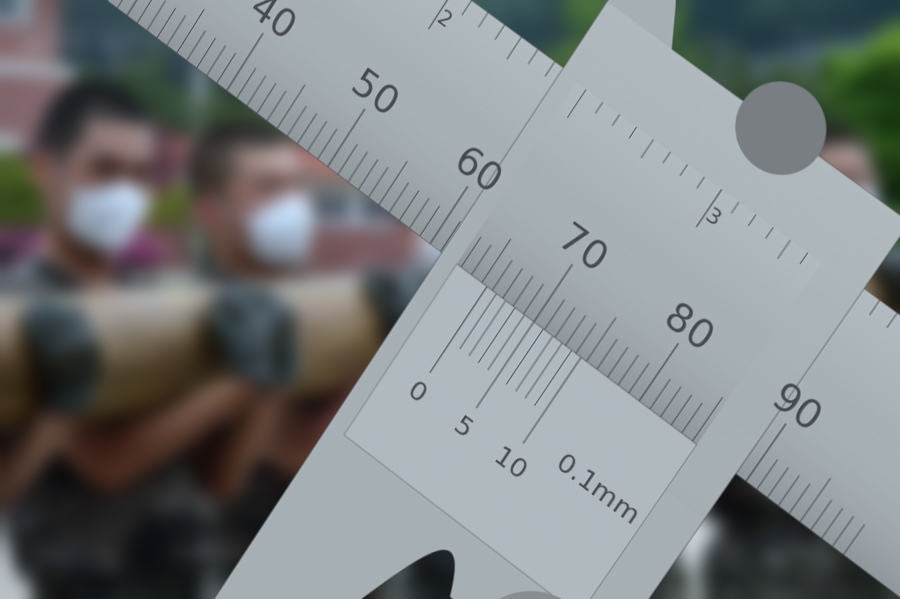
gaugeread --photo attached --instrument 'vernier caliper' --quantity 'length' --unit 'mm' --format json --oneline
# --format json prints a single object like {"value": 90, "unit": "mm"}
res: {"value": 65.5, "unit": "mm"}
